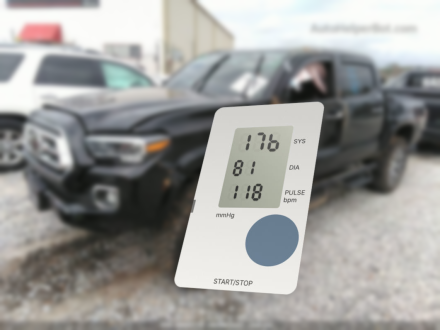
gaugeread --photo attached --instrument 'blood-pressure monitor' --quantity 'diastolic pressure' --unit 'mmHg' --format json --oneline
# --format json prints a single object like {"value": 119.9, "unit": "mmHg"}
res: {"value": 81, "unit": "mmHg"}
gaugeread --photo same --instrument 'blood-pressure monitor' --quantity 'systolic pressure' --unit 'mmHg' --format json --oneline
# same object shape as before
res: {"value": 176, "unit": "mmHg"}
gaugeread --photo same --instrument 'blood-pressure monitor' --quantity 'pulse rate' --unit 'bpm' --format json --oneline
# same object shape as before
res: {"value": 118, "unit": "bpm"}
